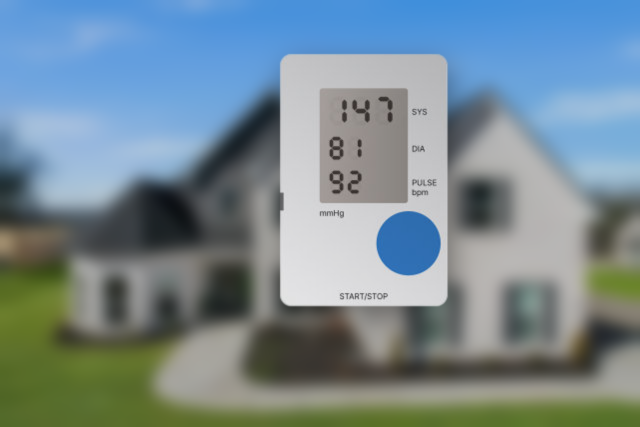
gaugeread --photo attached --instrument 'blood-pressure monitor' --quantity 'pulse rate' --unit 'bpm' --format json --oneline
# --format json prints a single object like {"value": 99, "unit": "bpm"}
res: {"value": 92, "unit": "bpm"}
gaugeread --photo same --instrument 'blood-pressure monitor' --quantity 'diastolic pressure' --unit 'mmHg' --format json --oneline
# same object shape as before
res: {"value": 81, "unit": "mmHg"}
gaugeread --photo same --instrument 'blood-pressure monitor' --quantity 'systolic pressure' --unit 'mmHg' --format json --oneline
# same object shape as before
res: {"value": 147, "unit": "mmHg"}
